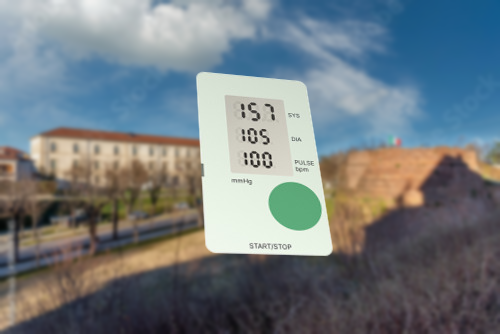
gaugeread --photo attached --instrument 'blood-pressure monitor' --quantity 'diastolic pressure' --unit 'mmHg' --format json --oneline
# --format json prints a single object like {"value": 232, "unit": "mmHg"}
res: {"value": 105, "unit": "mmHg"}
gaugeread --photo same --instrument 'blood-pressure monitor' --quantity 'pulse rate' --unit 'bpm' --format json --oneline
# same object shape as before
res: {"value": 100, "unit": "bpm"}
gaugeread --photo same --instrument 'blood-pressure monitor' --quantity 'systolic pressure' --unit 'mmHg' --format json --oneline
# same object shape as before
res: {"value": 157, "unit": "mmHg"}
